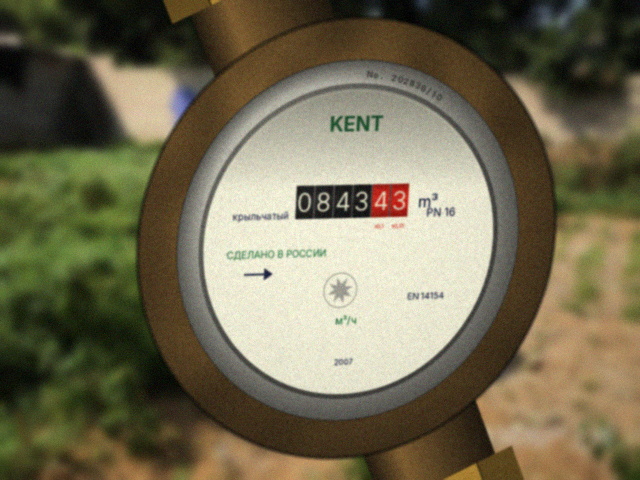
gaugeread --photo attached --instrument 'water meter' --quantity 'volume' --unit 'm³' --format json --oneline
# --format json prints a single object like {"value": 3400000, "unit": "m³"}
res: {"value": 843.43, "unit": "m³"}
